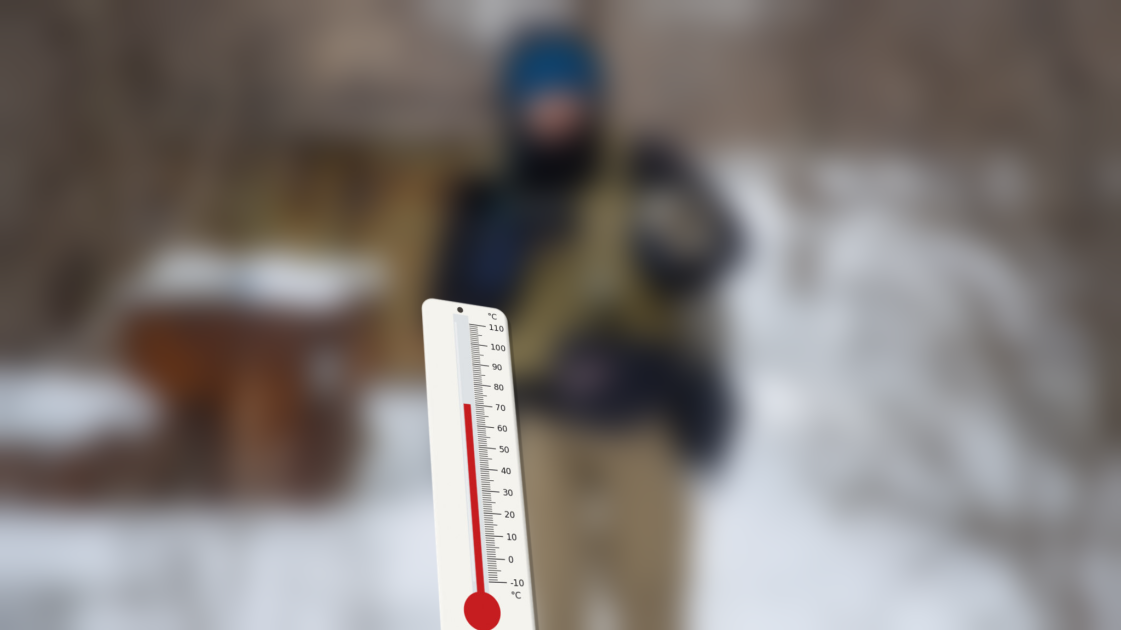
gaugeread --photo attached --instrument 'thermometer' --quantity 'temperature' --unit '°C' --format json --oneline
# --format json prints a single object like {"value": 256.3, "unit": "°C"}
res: {"value": 70, "unit": "°C"}
